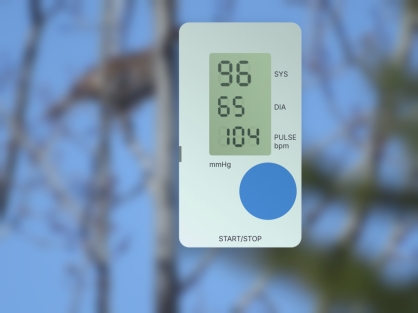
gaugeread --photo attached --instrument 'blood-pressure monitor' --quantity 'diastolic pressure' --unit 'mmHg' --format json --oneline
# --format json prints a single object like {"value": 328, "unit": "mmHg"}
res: {"value": 65, "unit": "mmHg"}
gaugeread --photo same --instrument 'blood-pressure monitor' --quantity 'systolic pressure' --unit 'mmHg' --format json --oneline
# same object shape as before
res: {"value": 96, "unit": "mmHg"}
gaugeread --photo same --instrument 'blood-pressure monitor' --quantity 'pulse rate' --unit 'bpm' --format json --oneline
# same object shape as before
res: {"value": 104, "unit": "bpm"}
